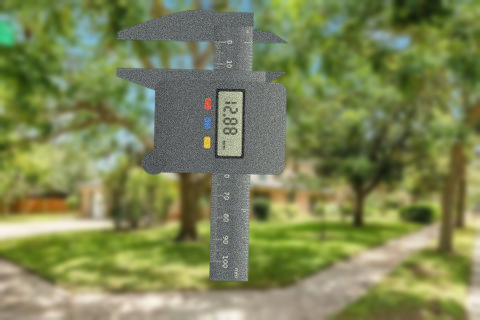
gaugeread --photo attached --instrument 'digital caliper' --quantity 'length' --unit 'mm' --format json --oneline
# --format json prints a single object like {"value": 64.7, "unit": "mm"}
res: {"value": 12.88, "unit": "mm"}
